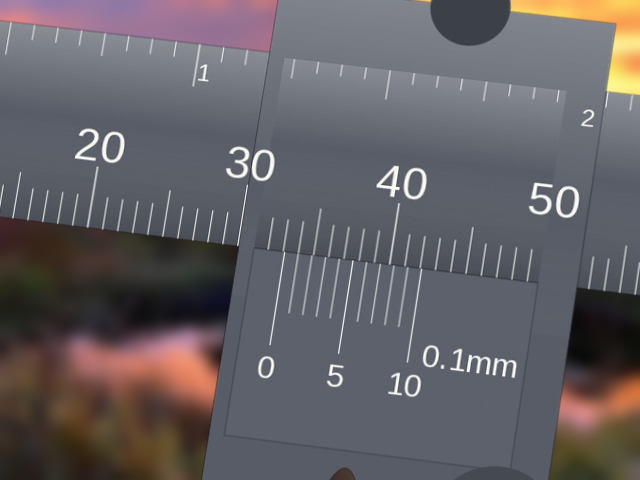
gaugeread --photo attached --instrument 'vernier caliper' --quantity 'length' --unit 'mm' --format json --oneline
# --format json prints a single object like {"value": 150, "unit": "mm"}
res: {"value": 33.1, "unit": "mm"}
